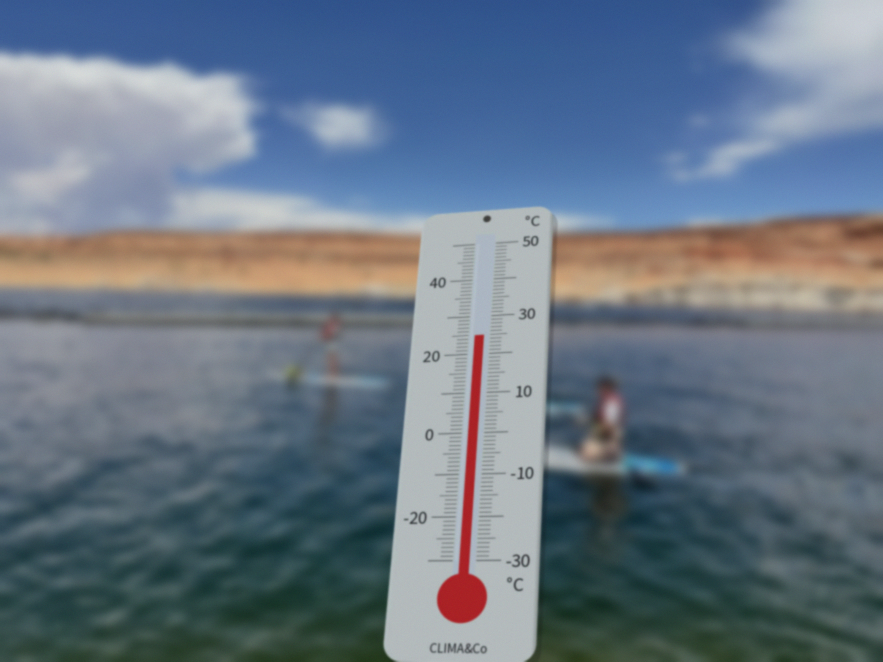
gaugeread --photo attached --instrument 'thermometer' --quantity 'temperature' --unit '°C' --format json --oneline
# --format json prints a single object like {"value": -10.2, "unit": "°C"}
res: {"value": 25, "unit": "°C"}
